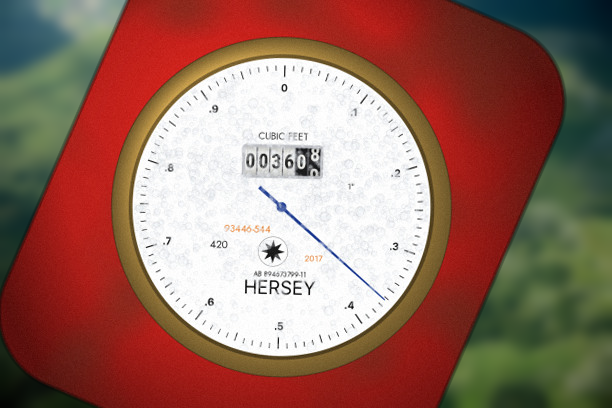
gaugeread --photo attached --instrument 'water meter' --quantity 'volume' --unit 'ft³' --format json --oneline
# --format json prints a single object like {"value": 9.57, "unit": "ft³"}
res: {"value": 3608.36, "unit": "ft³"}
